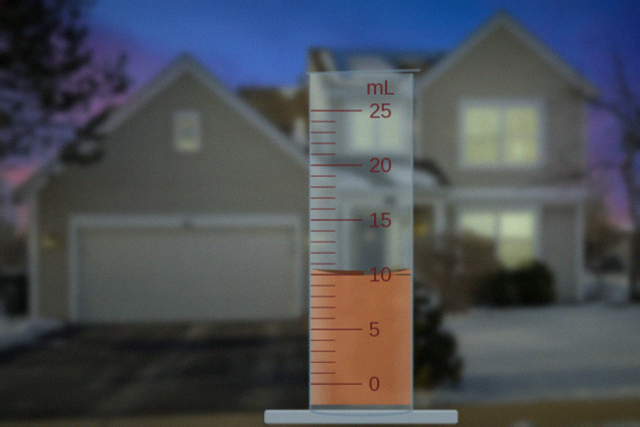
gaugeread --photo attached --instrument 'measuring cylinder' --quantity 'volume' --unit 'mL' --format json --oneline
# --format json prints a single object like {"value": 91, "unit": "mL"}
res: {"value": 10, "unit": "mL"}
